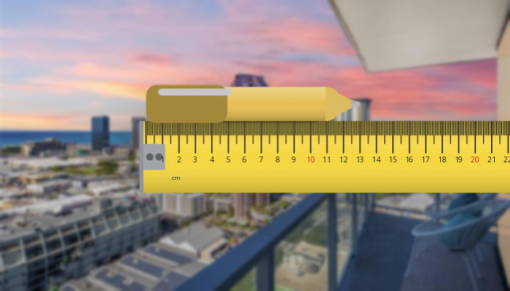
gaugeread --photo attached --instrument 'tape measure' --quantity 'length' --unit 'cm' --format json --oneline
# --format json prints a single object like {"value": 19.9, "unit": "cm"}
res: {"value": 13, "unit": "cm"}
